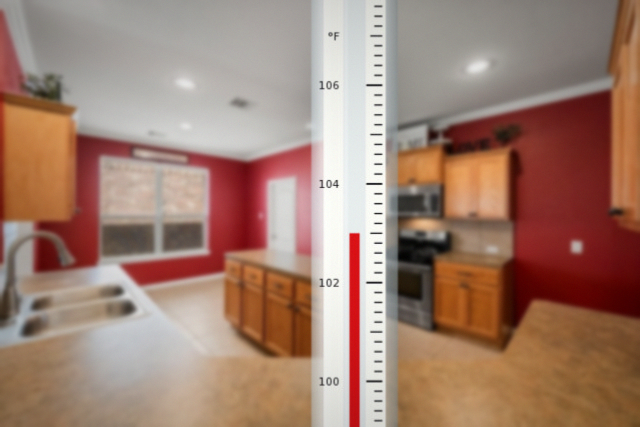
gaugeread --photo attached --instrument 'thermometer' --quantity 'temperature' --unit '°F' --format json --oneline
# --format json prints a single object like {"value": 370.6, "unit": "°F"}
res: {"value": 103, "unit": "°F"}
